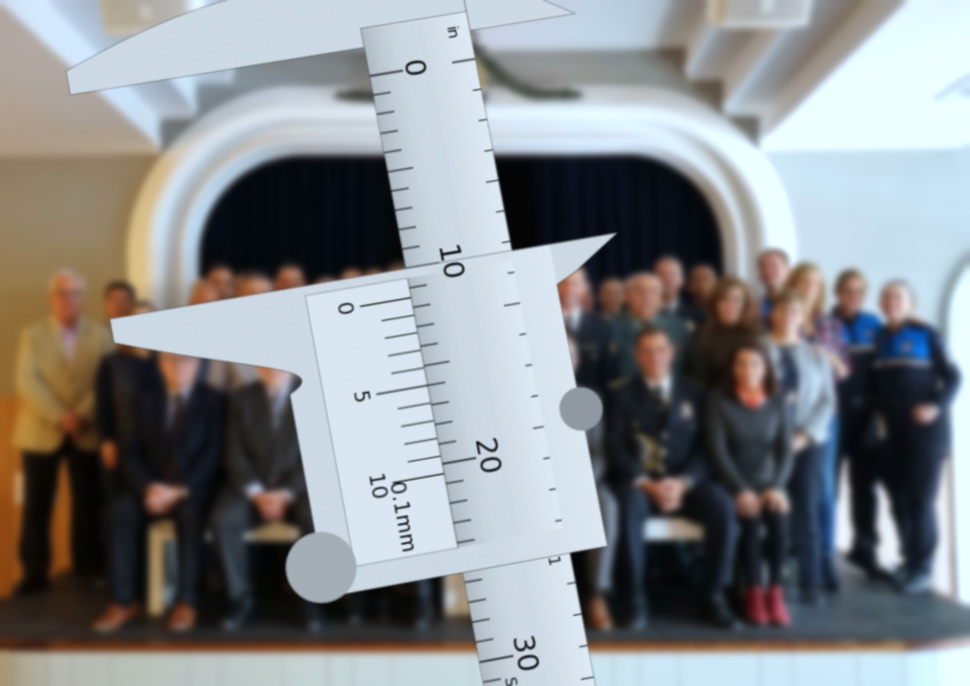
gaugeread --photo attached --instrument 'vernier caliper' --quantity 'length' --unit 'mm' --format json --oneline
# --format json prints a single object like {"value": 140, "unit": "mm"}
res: {"value": 11.5, "unit": "mm"}
